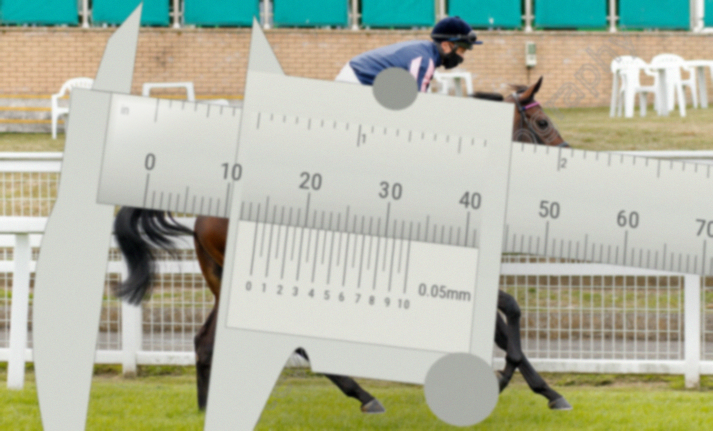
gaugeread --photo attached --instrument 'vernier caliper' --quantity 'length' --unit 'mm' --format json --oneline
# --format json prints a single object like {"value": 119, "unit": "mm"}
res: {"value": 14.0, "unit": "mm"}
